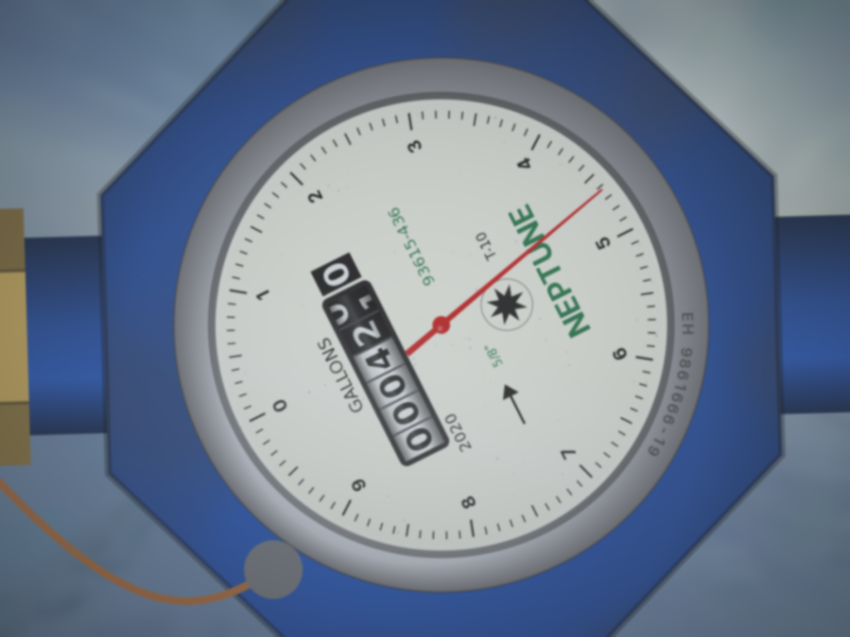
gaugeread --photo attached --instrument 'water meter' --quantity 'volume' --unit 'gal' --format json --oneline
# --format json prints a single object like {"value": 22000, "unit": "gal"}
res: {"value": 4204.6, "unit": "gal"}
